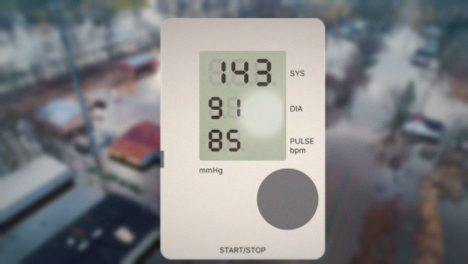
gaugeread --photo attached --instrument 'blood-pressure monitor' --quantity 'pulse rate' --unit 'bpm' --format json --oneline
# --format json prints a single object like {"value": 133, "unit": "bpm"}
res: {"value": 85, "unit": "bpm"}
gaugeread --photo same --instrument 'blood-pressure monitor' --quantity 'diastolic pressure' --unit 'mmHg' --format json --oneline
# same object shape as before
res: {"value": 91, "unit": "mmHg"}
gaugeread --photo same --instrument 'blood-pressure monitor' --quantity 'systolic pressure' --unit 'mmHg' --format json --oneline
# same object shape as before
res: {"value": 143, "unit": "mmHg"}
